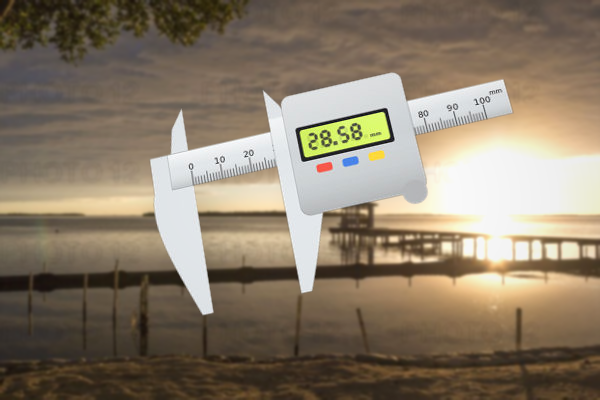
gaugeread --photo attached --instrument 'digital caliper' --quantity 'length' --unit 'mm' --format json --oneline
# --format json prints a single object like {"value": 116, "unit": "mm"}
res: {"value": 28.58, "unit": "mm"}
